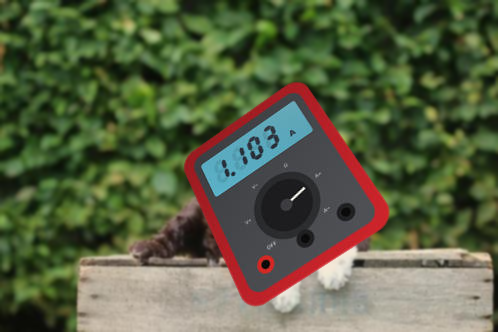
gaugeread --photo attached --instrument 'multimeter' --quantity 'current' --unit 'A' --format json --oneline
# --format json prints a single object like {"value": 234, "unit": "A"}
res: {"value": 1.103, "unit": "A"}
